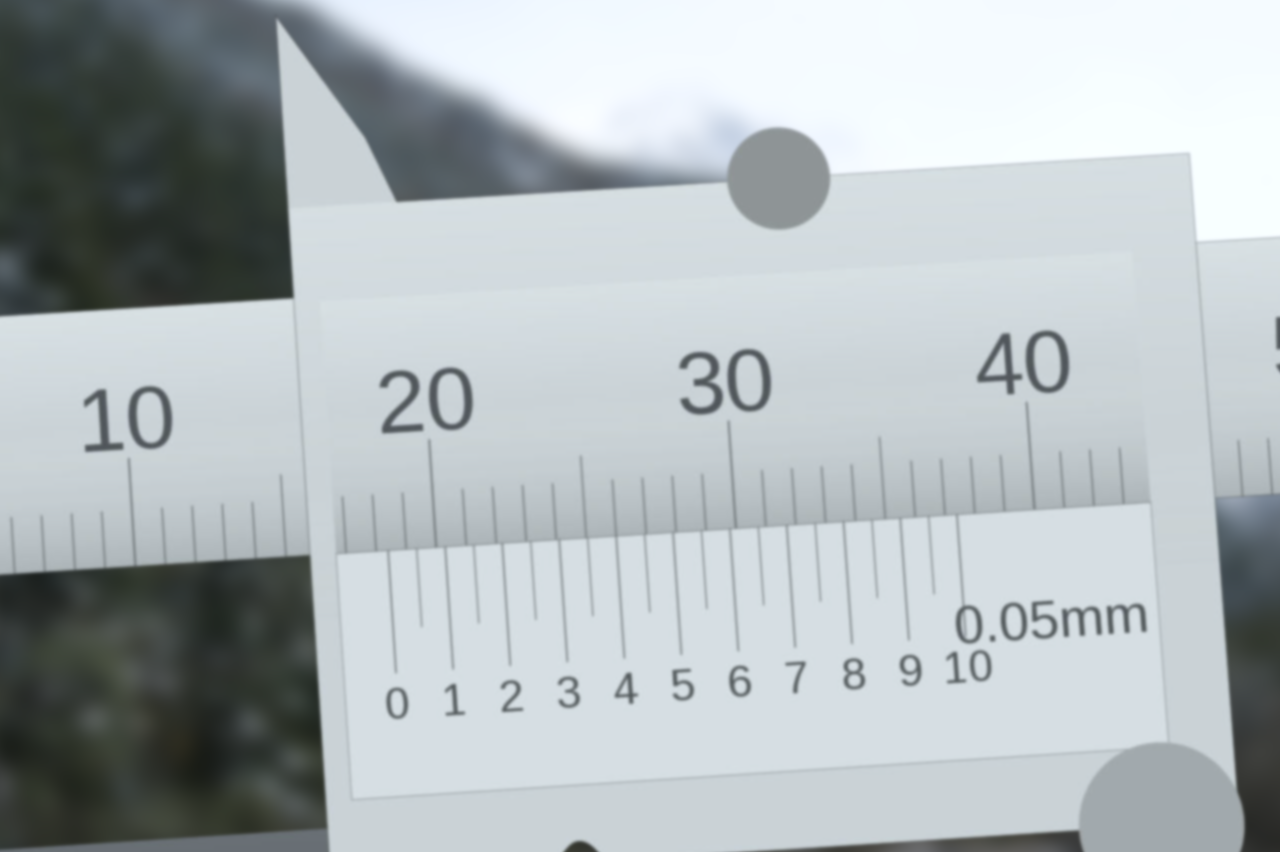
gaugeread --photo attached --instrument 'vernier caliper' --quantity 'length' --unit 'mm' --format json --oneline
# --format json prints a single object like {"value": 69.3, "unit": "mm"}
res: {"value": 18.4, "unit": "mm"}
